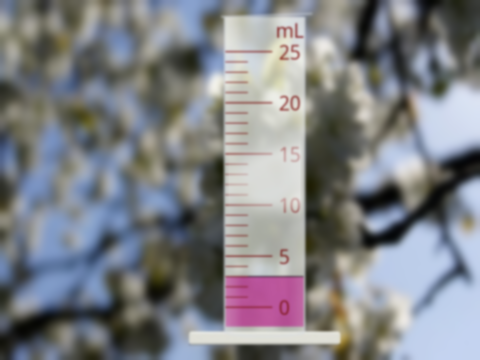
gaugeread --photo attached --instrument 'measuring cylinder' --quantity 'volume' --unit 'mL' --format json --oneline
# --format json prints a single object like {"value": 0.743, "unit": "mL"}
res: {"value": 3, "unit": "mL"}
